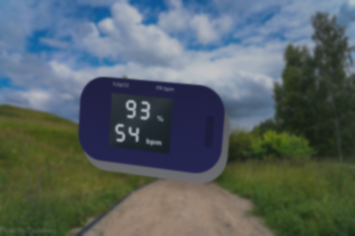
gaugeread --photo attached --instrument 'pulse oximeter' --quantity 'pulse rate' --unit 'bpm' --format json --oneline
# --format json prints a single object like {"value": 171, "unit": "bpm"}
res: {"value": 54, "unit": "bpm"}
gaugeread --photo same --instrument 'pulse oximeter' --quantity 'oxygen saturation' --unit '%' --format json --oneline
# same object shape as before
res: {"value": 93, "unit": "%"}
